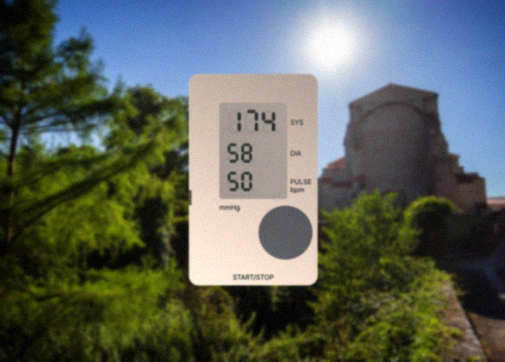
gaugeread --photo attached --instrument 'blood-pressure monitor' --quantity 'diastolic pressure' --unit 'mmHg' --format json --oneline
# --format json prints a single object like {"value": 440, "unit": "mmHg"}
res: {"value": 58, "unit": "mmHg"}
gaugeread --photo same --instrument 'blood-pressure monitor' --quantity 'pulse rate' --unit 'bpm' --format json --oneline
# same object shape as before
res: {"value": 50, "unit": "bpm"}
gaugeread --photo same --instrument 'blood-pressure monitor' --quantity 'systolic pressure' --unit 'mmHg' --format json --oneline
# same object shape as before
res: {"value": 174, "unit": "mmHg"}
